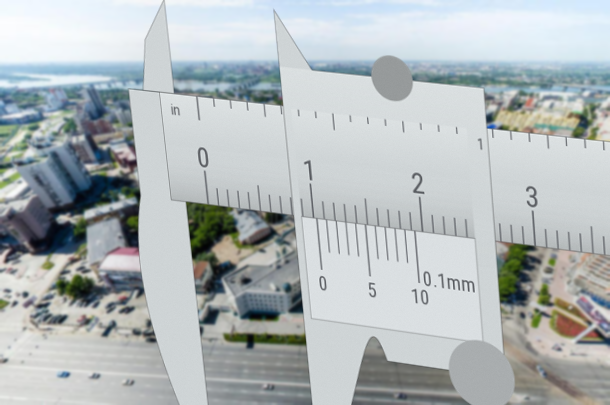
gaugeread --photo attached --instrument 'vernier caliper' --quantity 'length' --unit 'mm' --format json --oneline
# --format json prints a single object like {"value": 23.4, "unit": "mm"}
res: {"value": 10.3, "unit": "mm"}
